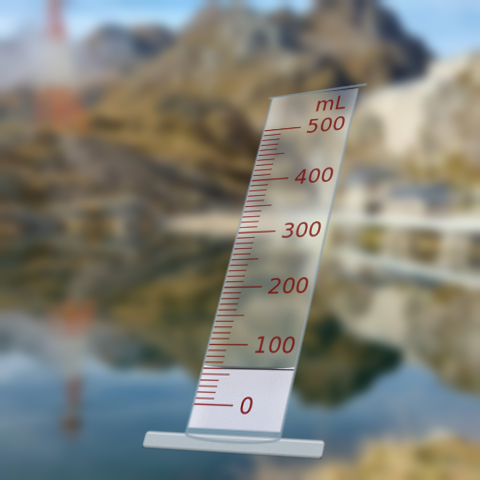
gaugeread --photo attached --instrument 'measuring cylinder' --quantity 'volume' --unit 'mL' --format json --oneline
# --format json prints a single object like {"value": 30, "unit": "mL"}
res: {"value": 60, "unit": "mL"}
